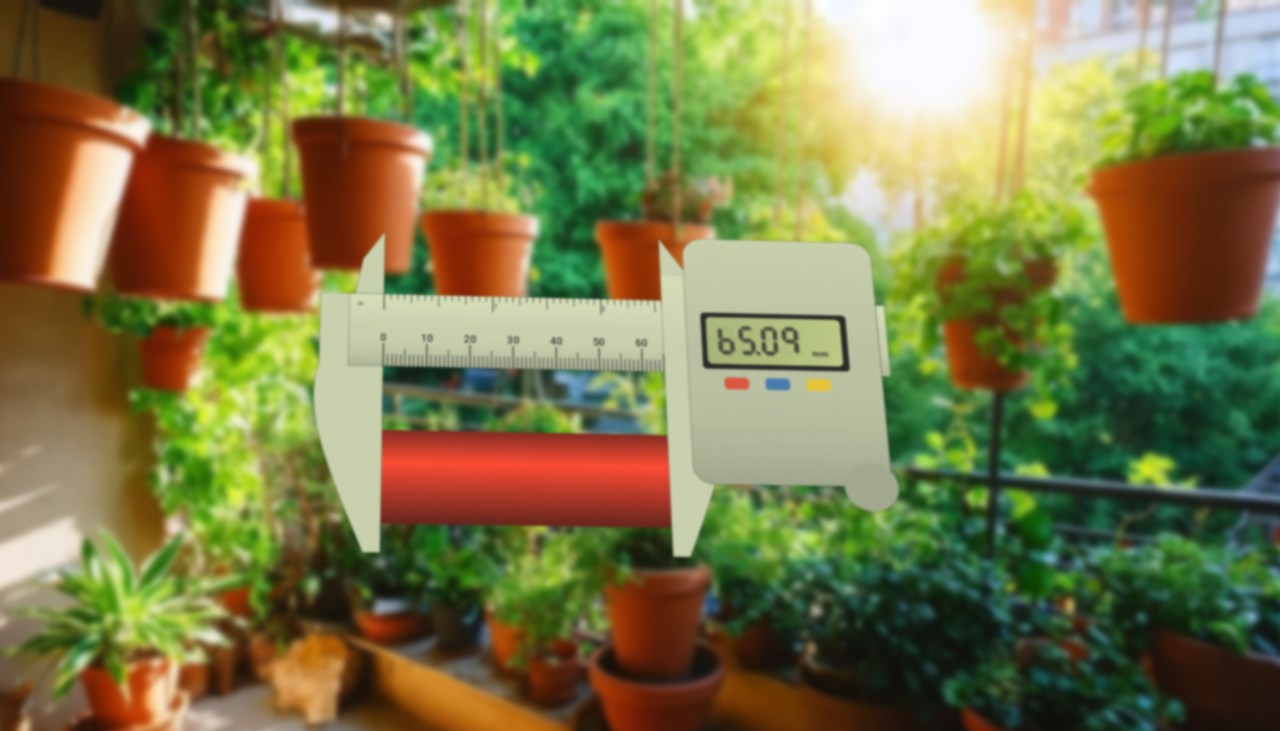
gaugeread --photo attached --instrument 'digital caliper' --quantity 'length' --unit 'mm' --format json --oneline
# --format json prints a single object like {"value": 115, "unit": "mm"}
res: {"value": 65.09, "unit": "mm"}
